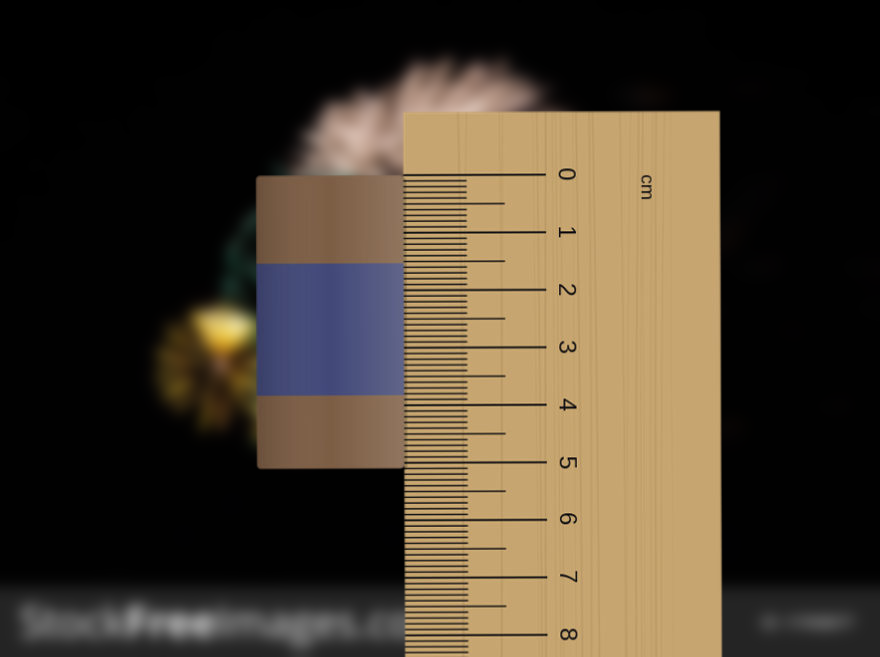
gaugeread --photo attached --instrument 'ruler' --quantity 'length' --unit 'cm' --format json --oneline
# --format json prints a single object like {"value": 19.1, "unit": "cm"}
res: {"value": 5.1, "unit": "cm"}
